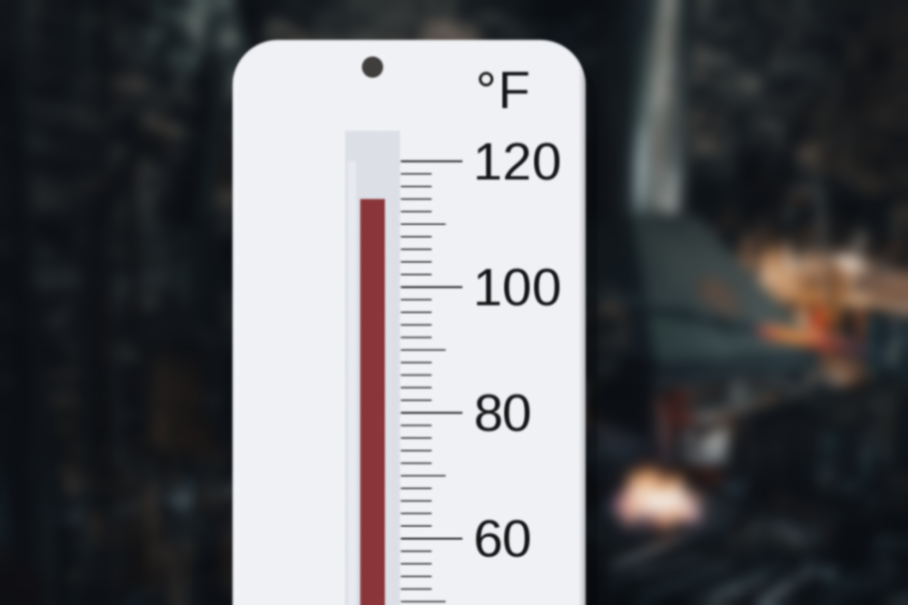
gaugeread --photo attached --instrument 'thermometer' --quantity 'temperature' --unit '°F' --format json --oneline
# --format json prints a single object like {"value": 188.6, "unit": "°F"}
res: {"value": 114, "unit": "°F"}
